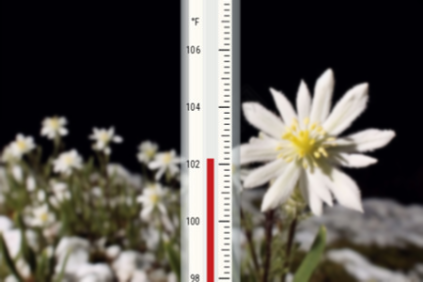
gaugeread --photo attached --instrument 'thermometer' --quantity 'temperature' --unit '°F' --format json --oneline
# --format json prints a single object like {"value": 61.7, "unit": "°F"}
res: {"value": 102.2, "unit": "°F"}
